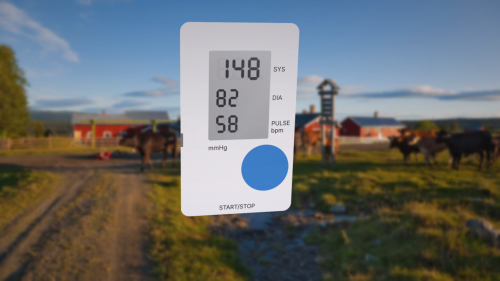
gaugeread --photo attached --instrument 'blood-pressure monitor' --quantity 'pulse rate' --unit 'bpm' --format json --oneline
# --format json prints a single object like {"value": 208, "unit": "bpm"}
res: {"value": 58, "unit": "bpm"}
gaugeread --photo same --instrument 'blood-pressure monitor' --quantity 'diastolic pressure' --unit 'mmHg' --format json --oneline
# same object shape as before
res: {"value": 82, "unit": "mmHg"}
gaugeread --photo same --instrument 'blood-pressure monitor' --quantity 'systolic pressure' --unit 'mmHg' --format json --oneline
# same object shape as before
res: {"value": 148, "unit": "mmHg"}
